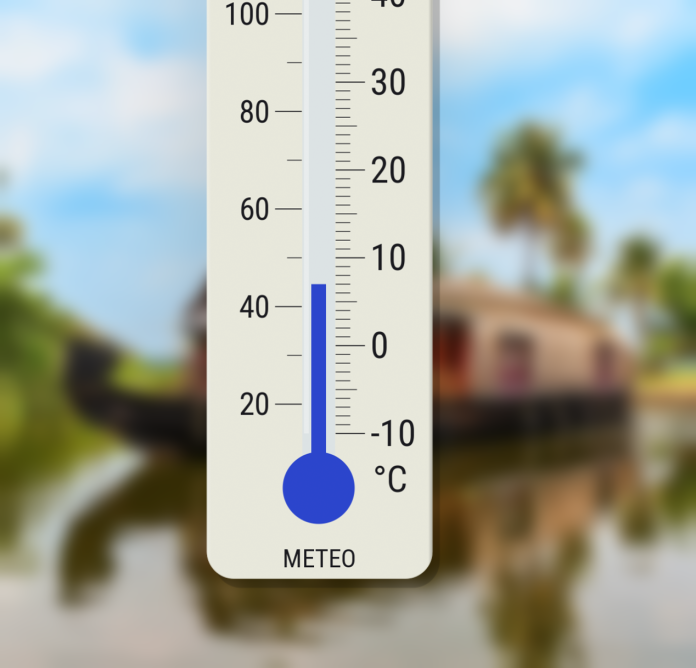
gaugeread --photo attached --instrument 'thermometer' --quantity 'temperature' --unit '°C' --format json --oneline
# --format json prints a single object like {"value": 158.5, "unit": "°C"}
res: {"value": 7, "unit": "°C"}
